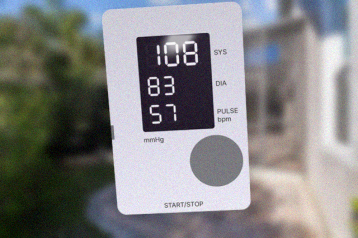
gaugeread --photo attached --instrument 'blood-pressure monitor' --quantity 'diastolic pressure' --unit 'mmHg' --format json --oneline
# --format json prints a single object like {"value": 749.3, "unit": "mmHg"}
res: {"value": 83, "unit": "mmHg"}
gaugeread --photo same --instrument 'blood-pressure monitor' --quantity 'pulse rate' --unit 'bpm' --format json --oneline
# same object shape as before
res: {"value": 57, "unit": "bpm"}
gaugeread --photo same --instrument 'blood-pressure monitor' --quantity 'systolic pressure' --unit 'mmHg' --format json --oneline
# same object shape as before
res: {"value": 108, "unit": "mmHg"}
